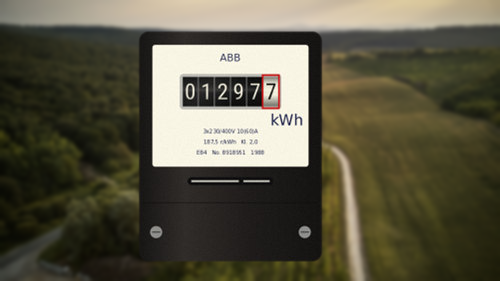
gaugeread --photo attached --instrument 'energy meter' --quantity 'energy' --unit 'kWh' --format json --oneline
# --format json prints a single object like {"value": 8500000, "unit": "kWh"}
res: {"value": 1297.7, "unit": "kWh"}
